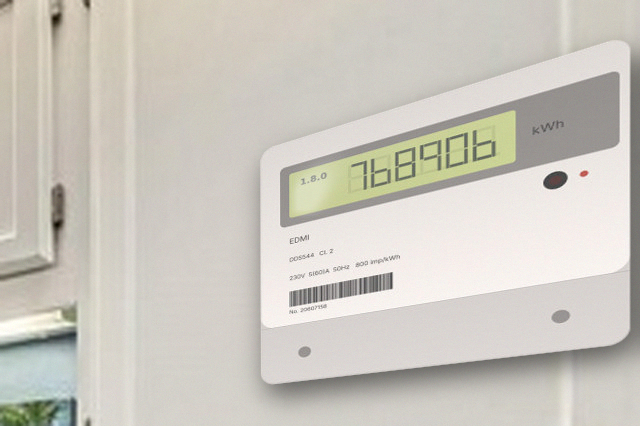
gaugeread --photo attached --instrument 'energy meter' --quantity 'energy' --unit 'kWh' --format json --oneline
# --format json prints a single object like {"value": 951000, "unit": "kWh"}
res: {"value": 768906, "unit": "kWh"}
